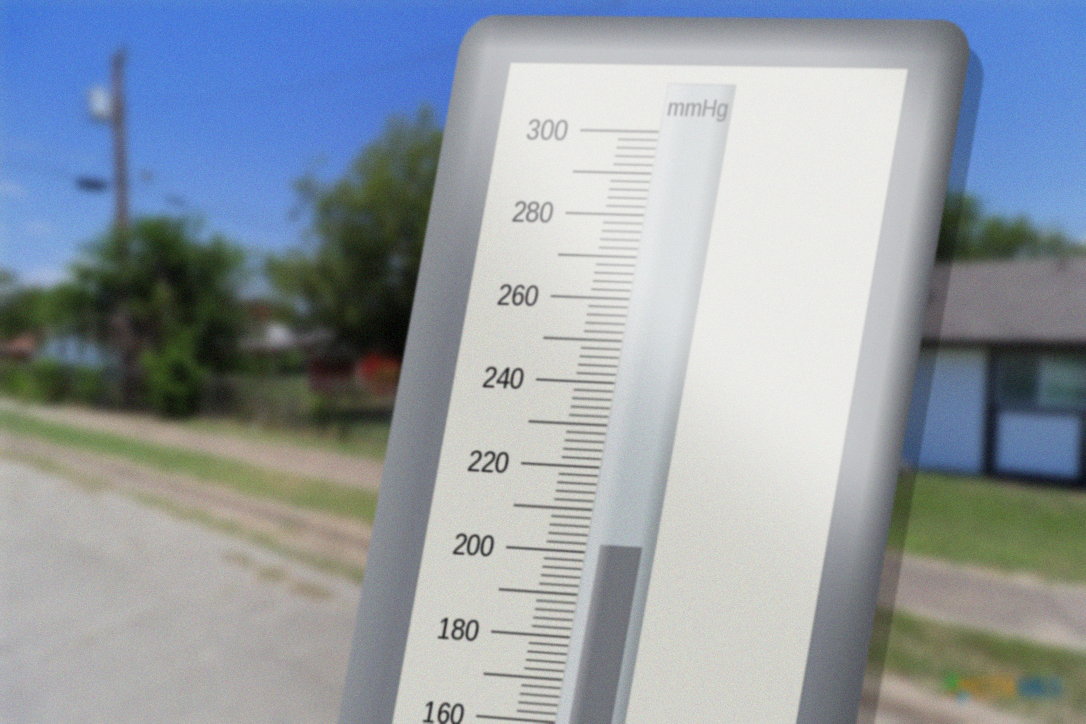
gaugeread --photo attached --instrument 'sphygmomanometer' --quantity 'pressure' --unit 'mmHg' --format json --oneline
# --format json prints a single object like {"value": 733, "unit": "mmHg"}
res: {"value": 202, "unit": "mmHg"}
